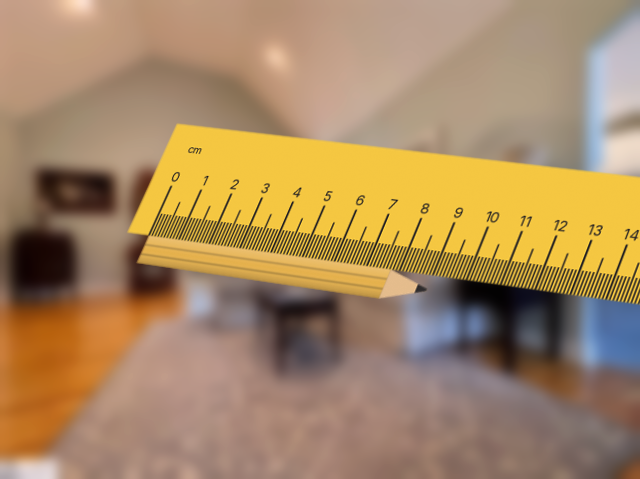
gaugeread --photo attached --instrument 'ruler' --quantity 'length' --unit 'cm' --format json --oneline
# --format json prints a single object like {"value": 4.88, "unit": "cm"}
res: {"value": 9, "unit": "cm"}
